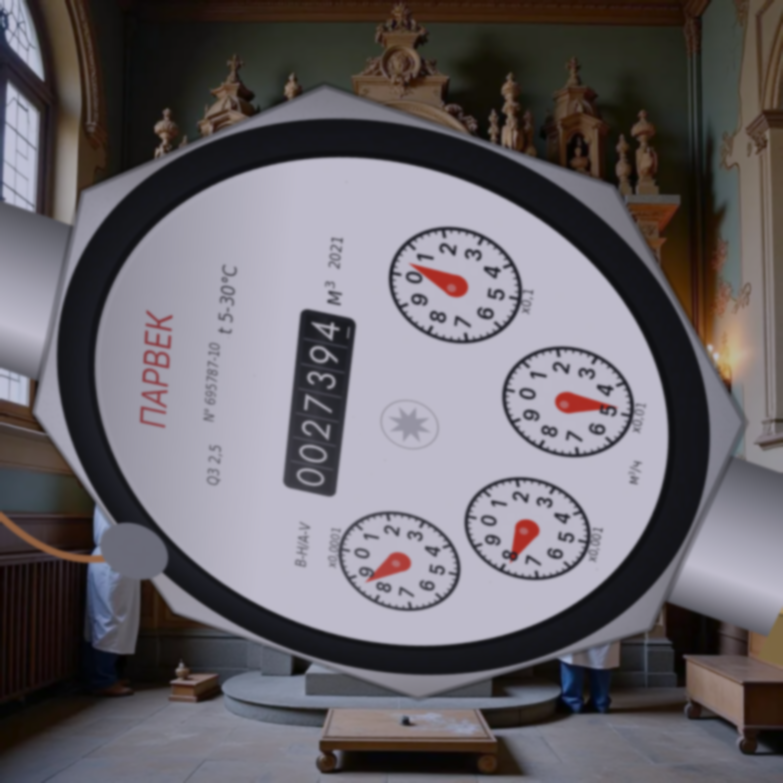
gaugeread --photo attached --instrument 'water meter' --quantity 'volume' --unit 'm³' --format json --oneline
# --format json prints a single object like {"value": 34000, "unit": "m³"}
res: {"value": 27394.0478, "unit": "m³"}
